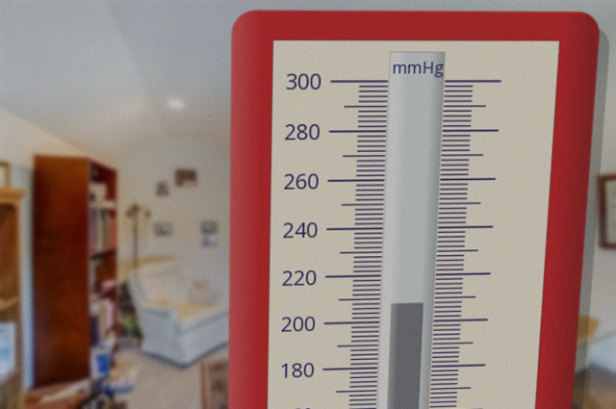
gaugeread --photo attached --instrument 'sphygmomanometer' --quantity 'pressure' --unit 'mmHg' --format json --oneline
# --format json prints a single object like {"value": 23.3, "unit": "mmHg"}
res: {"value": 208, "unit": "mmHg"}
